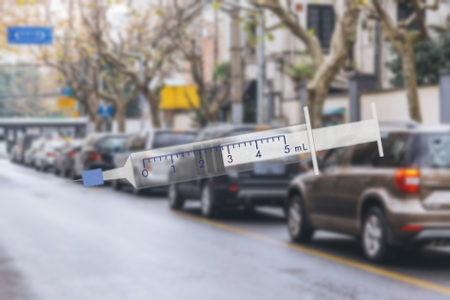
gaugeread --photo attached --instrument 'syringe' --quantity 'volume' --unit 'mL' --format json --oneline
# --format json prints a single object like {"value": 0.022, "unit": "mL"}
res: {"value": 1.8, "unit": "mL"}
